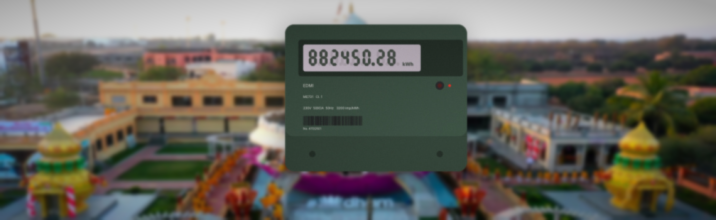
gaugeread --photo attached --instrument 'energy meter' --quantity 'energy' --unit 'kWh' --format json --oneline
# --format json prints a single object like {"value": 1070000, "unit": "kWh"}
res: {"value": 882450.28, "unit": "kWh"}
